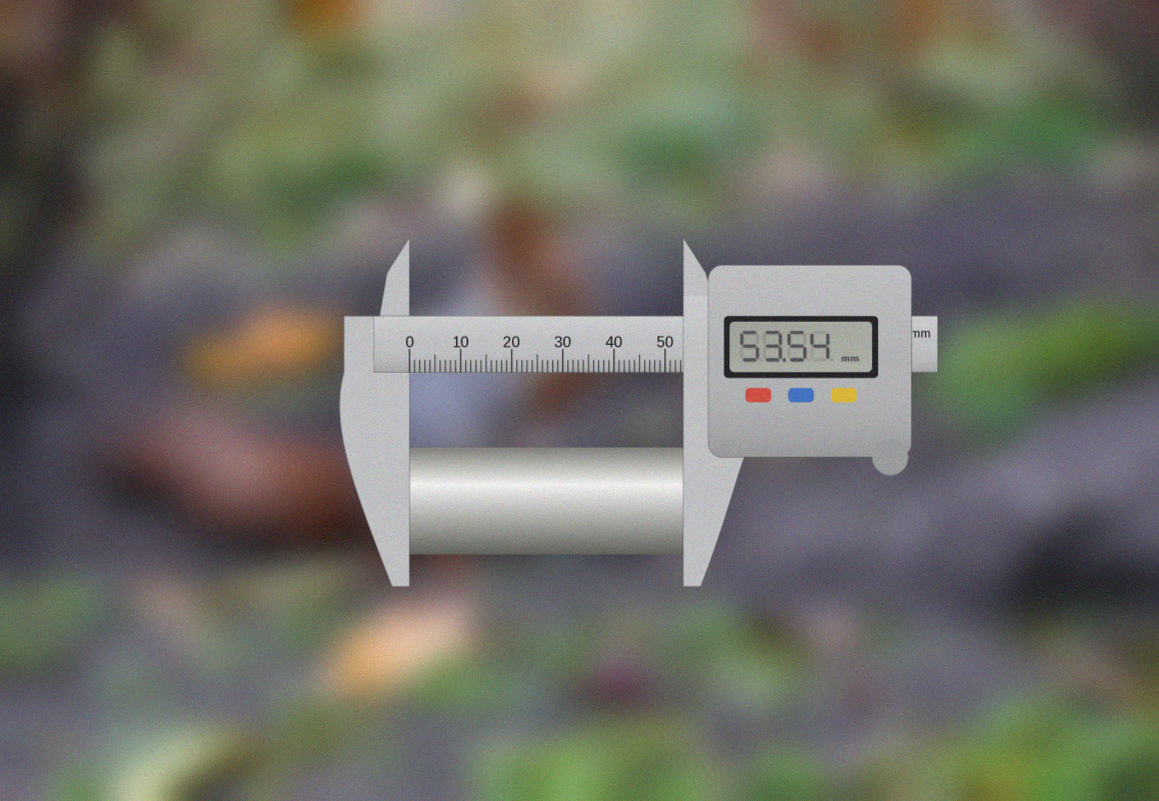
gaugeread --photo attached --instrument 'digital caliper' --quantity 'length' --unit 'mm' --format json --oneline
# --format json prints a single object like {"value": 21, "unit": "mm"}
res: {"value": 53.54, "unit": "mm"}
